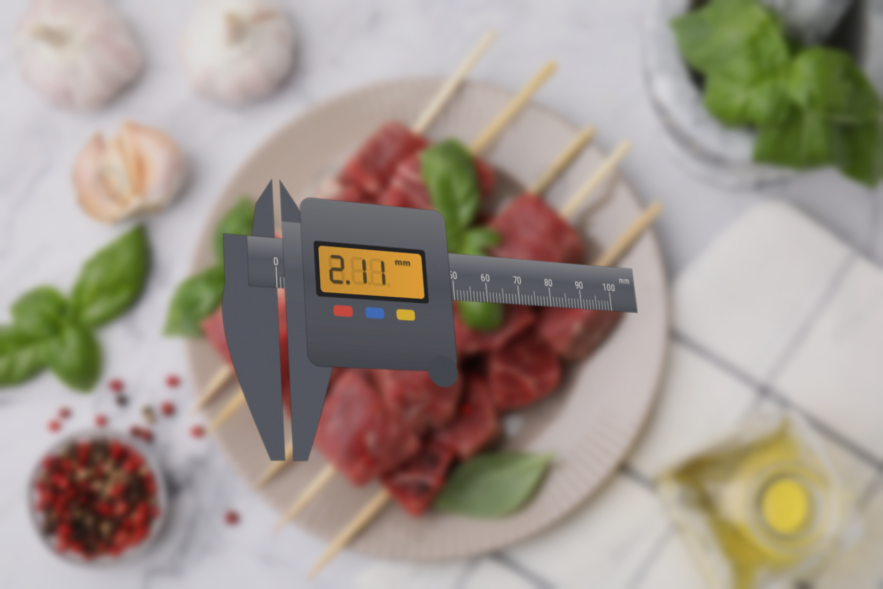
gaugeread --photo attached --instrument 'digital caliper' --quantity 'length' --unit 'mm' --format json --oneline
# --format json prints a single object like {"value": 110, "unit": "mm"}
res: {"value": 2.11, "unit": "mm"}
